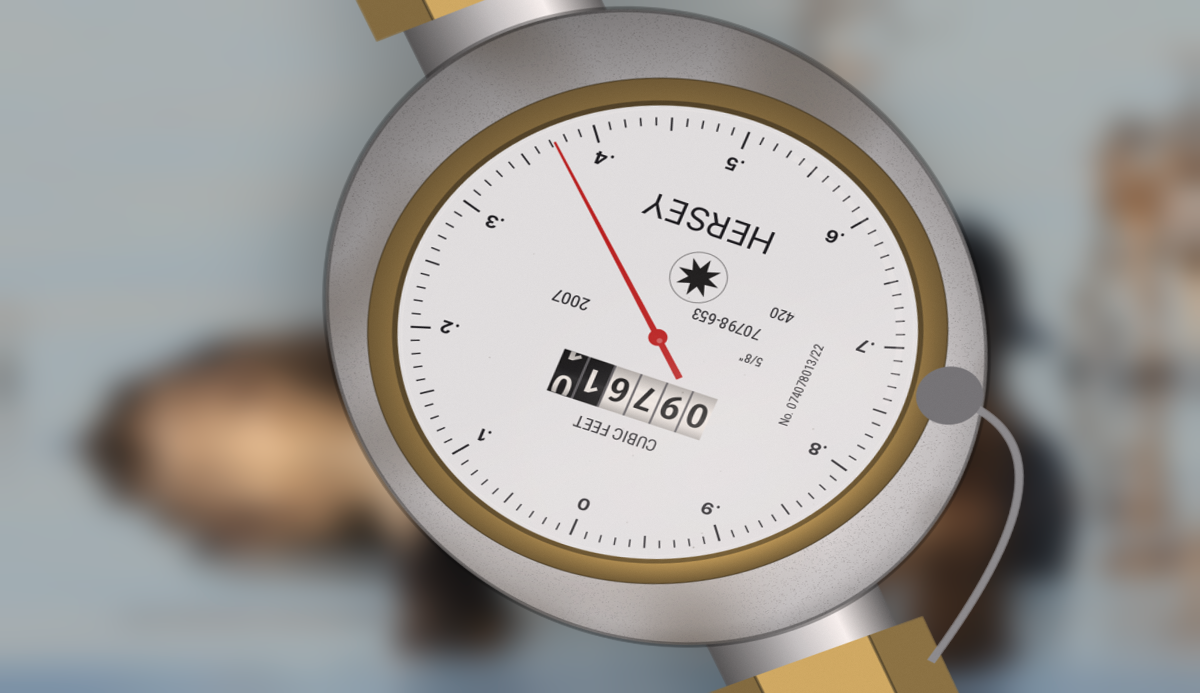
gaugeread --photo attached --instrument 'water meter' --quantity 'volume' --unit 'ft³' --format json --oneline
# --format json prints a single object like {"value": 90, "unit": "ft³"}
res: {"value": 97610.37, "unit": "ft³"}
